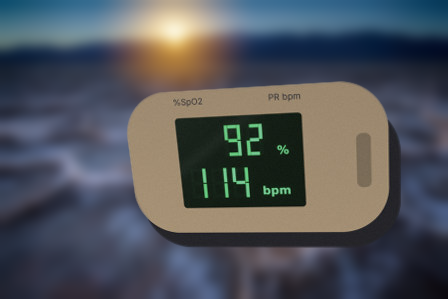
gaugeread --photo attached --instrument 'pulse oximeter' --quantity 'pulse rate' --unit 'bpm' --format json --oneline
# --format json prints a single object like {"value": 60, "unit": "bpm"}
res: {"value": 114, "unit": "bpm"}
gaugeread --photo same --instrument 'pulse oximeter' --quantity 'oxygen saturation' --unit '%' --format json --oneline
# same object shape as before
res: {"value": 92, "unit": "%"}
